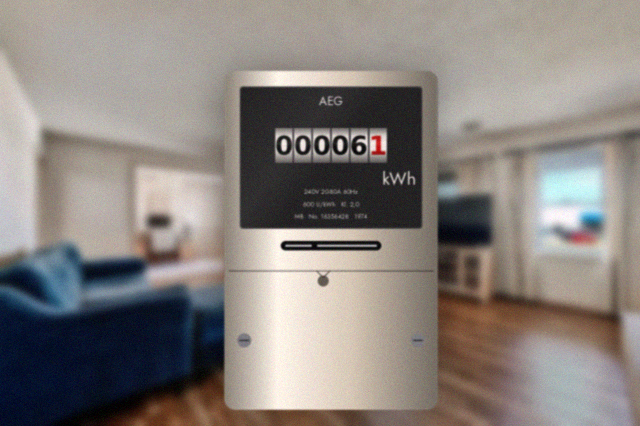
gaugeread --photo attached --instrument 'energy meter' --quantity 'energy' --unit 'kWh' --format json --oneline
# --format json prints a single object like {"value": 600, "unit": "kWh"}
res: {"value": 6.1, "unit": "kWh"}
